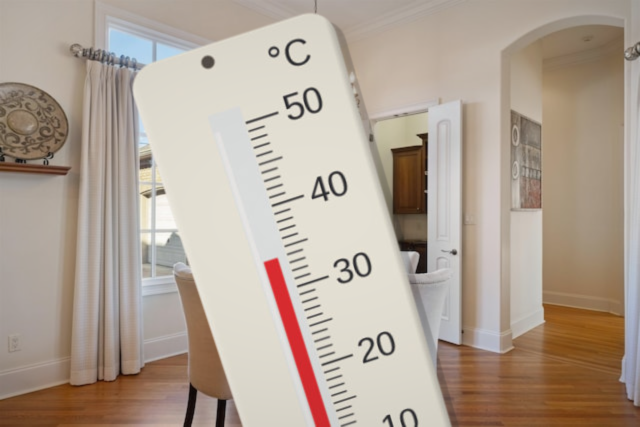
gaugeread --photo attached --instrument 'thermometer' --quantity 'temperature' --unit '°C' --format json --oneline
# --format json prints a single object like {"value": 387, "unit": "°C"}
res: {"value": 34, "unit": "°C"}
